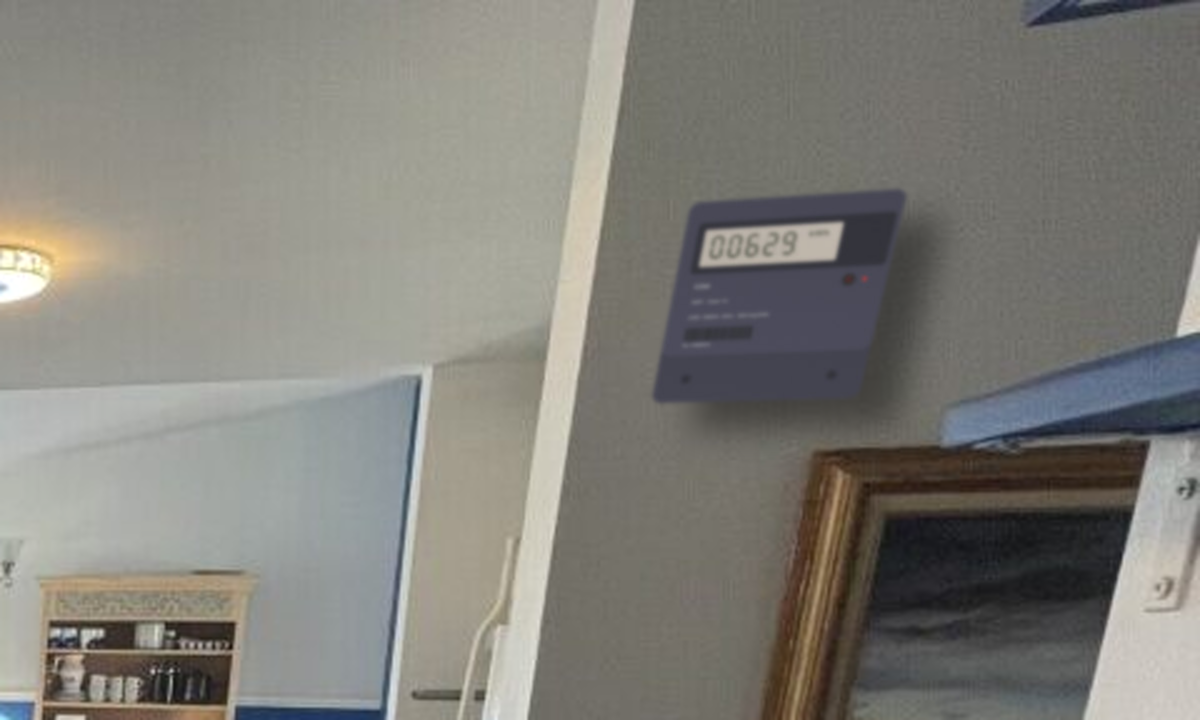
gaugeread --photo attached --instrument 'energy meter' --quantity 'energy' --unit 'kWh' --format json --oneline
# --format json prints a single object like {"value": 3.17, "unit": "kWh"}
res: {"value": 629, "unit": "kWh"}
